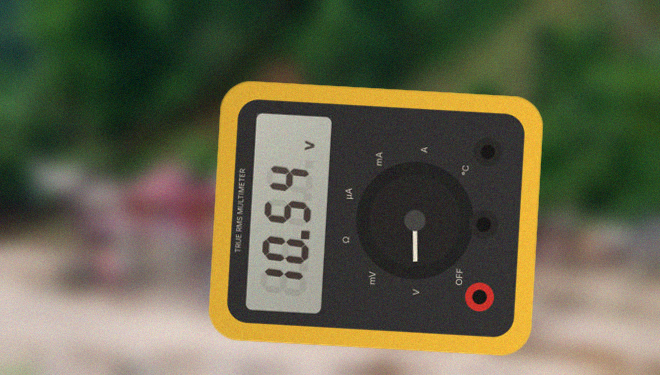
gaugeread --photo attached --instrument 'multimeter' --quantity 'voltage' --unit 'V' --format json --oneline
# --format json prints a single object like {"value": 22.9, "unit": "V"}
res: {"value": 10.54, "unit": "V"}
